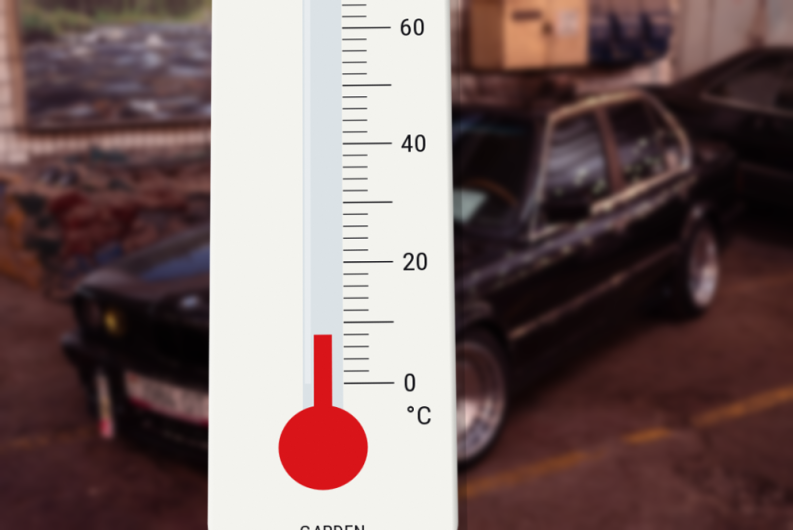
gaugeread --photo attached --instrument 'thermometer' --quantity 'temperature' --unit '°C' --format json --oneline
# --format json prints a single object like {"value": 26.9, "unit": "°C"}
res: {"value": 8, "unit": "°C"}
